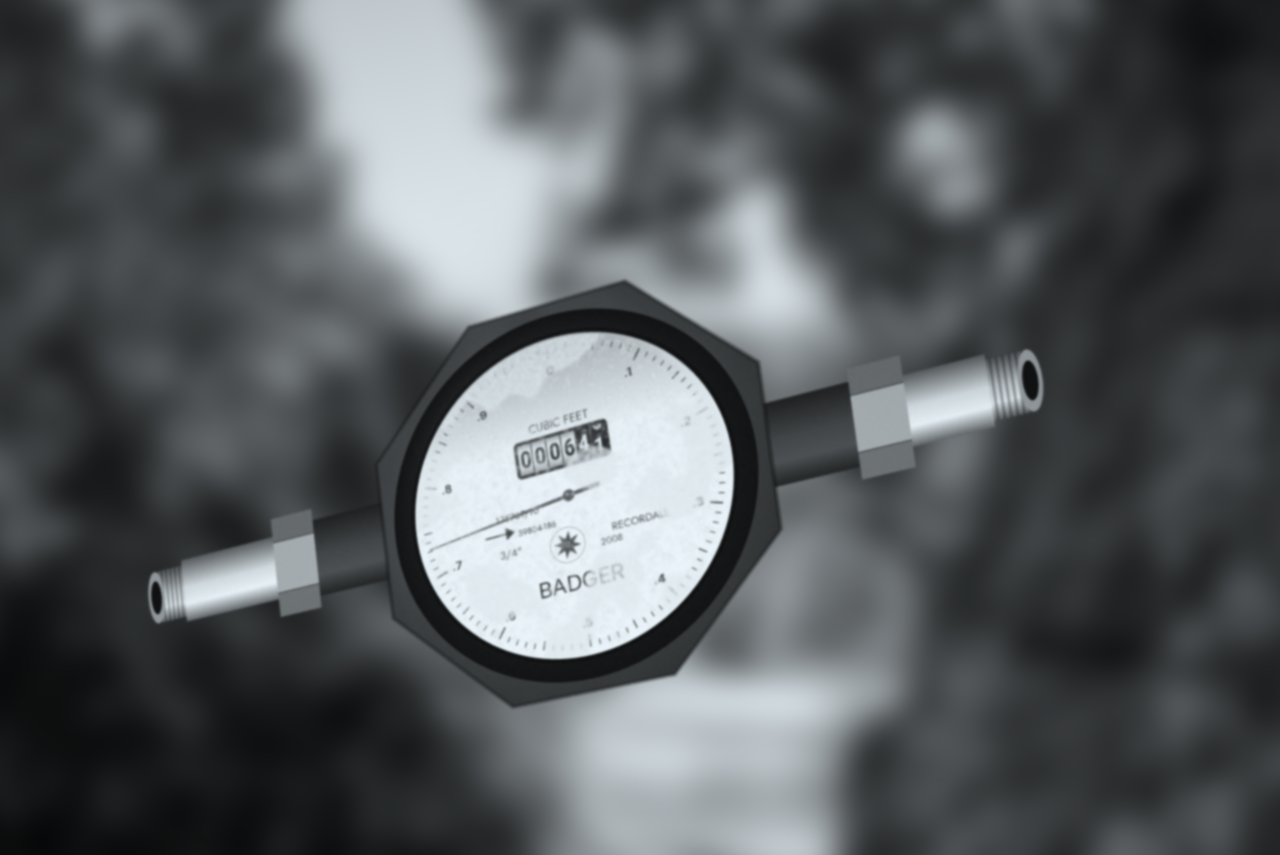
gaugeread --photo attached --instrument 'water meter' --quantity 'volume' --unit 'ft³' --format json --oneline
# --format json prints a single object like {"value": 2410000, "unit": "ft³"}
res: {"value": 640.73, "unit": "ft³"}
